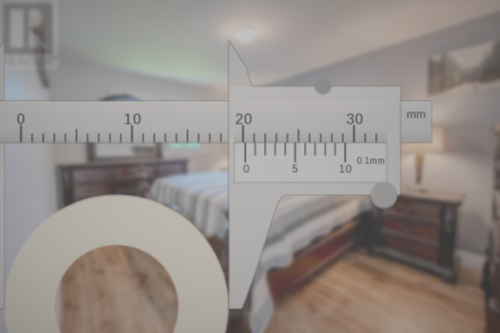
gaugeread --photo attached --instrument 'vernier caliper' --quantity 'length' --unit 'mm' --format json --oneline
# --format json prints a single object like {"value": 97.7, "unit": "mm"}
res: {"value": 20.2, "unit": "mm"}
